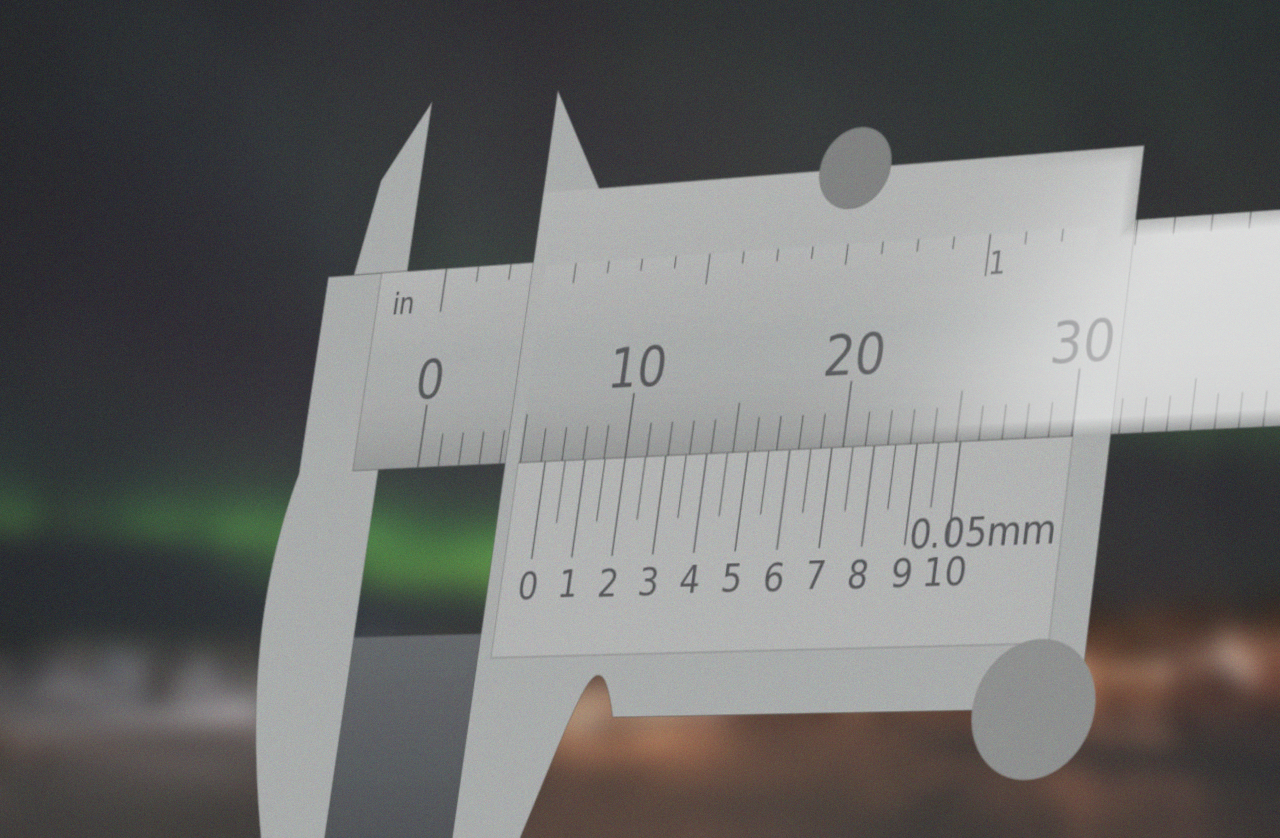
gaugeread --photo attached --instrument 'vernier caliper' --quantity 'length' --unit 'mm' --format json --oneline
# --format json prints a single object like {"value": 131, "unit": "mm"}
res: {"value": 6.2, "unit": "mm"}
